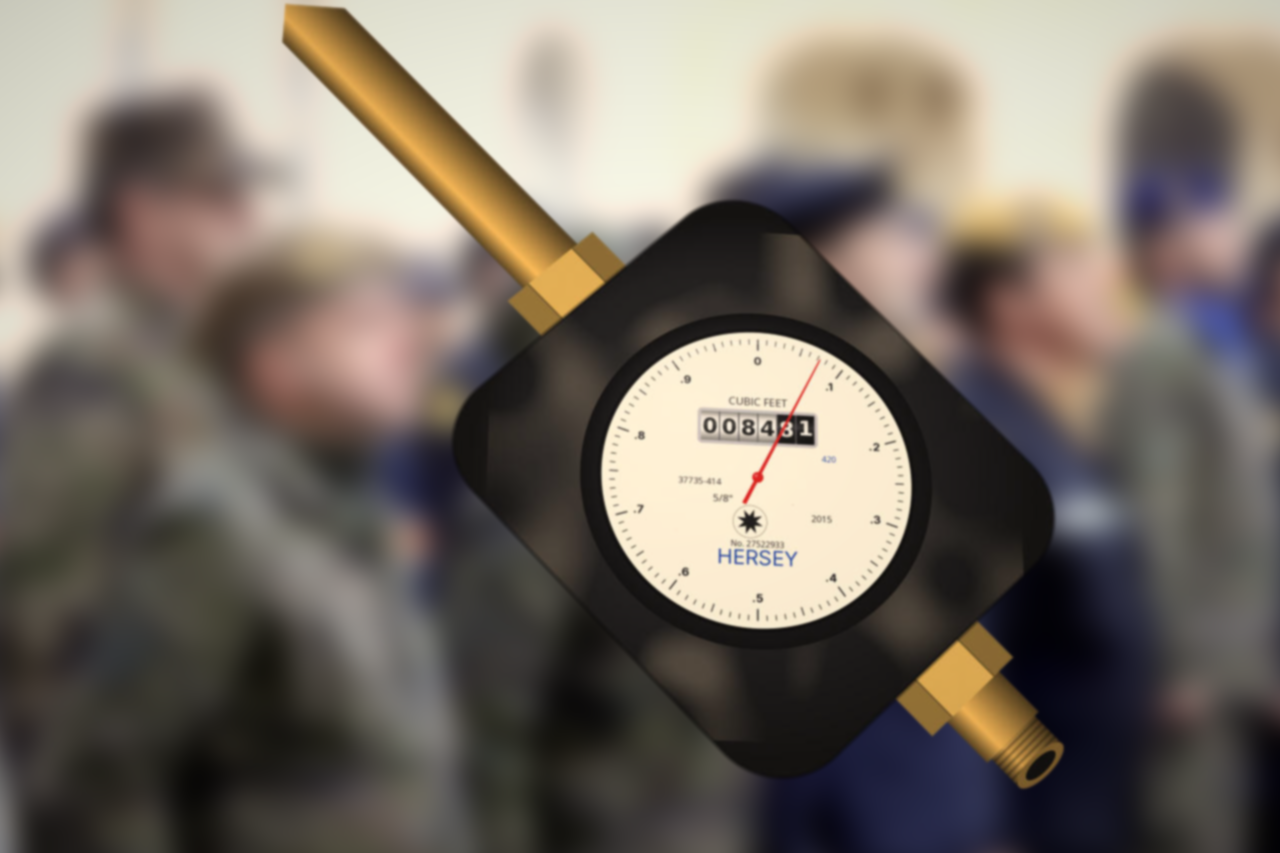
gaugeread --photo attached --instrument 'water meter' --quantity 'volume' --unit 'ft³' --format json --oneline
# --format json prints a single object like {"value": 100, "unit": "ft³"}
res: {"value": 8481.07, "unit": "ft³"}
